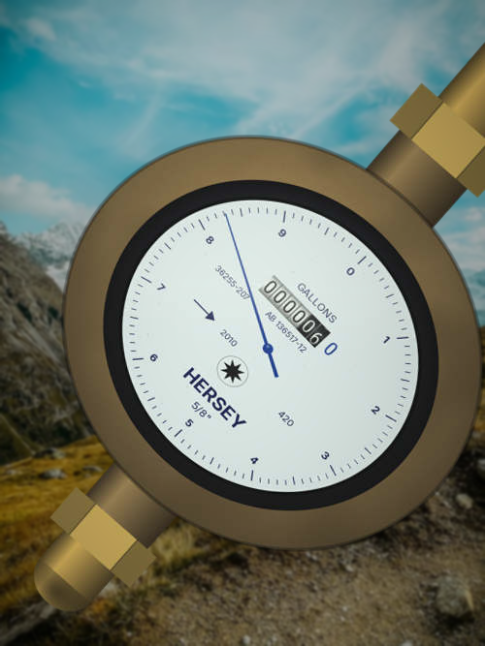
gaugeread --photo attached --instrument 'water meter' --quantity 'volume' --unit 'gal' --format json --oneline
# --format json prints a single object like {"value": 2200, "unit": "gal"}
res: {"value": 58.3, "unit": "gal"}
